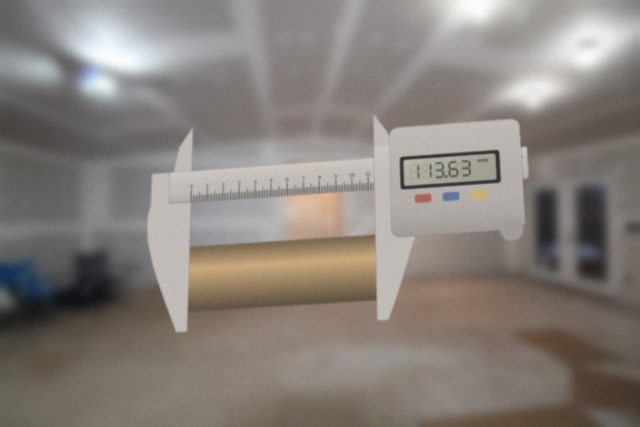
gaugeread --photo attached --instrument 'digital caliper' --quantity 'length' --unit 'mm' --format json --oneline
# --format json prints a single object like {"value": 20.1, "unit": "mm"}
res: {"value": 113.63, "unit": "mm"}
